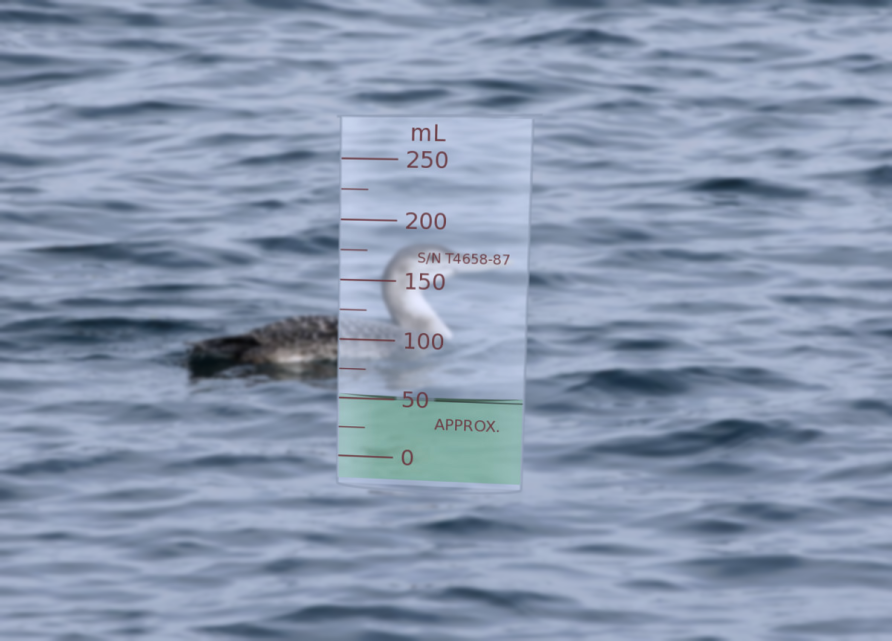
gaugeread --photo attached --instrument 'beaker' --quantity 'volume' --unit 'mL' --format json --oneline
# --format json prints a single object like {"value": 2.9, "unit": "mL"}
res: {"value": 50, "unit": "mL"}
